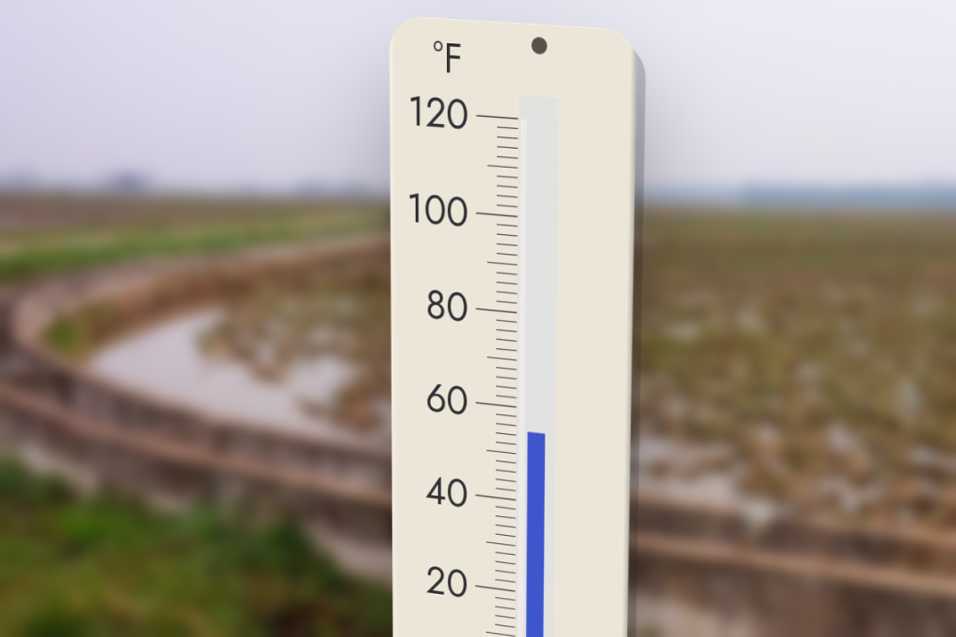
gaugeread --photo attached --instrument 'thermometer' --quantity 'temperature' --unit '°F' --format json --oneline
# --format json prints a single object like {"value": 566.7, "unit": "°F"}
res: {"value": 55, "unit": "°F"}
